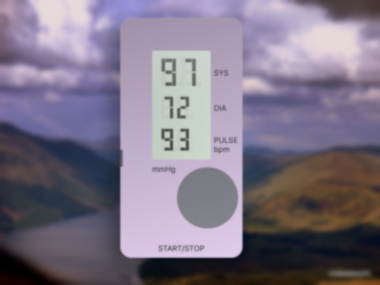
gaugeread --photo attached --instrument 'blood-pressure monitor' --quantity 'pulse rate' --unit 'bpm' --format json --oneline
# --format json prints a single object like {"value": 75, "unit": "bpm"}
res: {"value": 93, "unit": "bpm"}
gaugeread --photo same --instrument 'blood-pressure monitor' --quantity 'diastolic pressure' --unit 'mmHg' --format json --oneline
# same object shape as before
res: {"value": 72, "unit": "mmHg"}
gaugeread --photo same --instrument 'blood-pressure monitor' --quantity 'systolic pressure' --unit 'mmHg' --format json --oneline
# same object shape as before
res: {"value": 97, "unit": "mmHg"}
